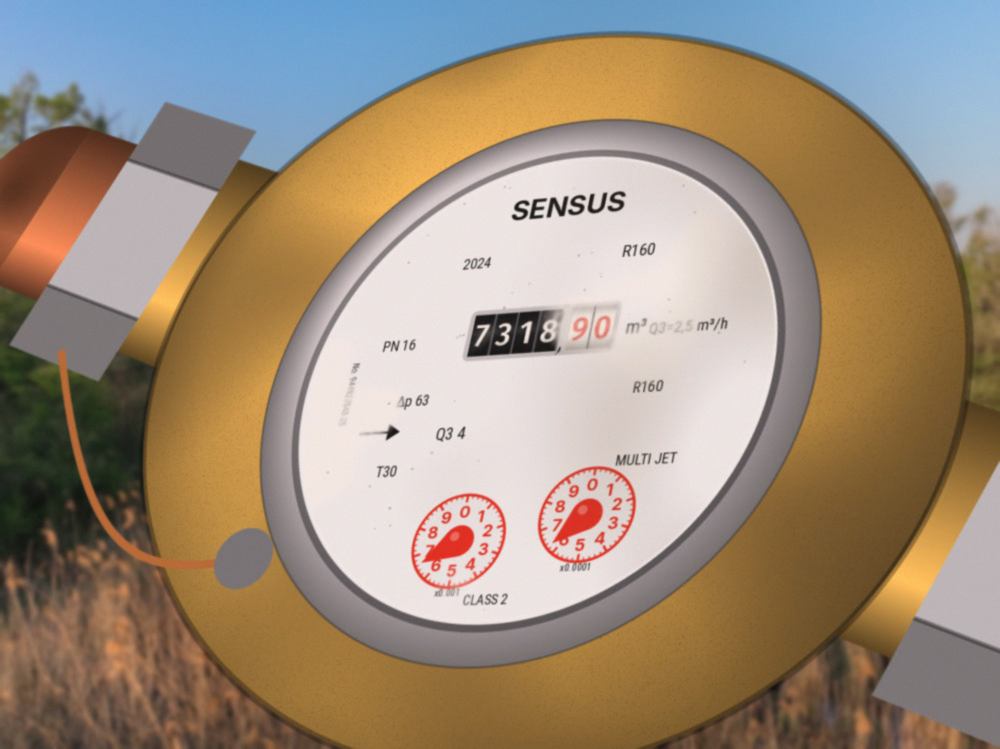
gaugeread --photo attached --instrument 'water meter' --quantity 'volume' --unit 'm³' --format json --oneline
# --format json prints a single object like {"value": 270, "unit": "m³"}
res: {"value": 7318.9066, "unit": "m³"}
